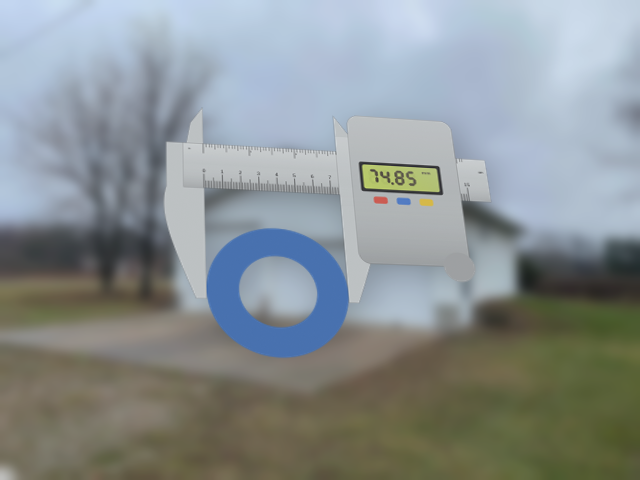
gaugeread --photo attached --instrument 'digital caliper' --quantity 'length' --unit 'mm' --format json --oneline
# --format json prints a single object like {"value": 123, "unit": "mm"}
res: {"value": 74.85, "unit": "mm"}
